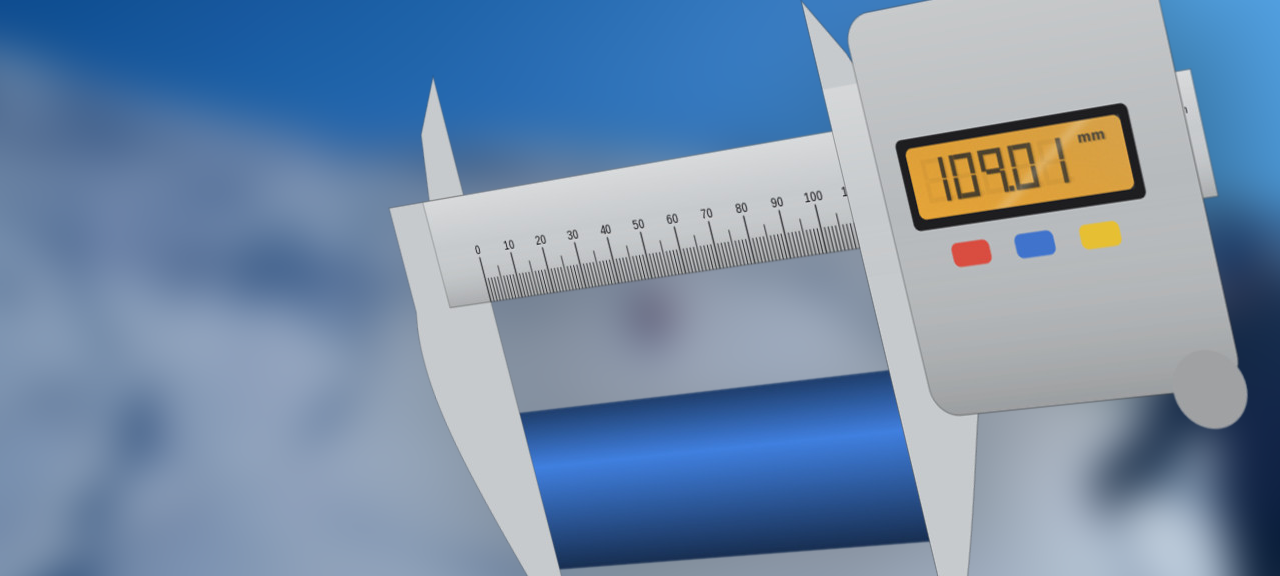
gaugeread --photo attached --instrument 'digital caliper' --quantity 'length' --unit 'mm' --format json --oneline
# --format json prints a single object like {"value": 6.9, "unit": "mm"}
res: {"value": 109.01, "unit": "mm"}
